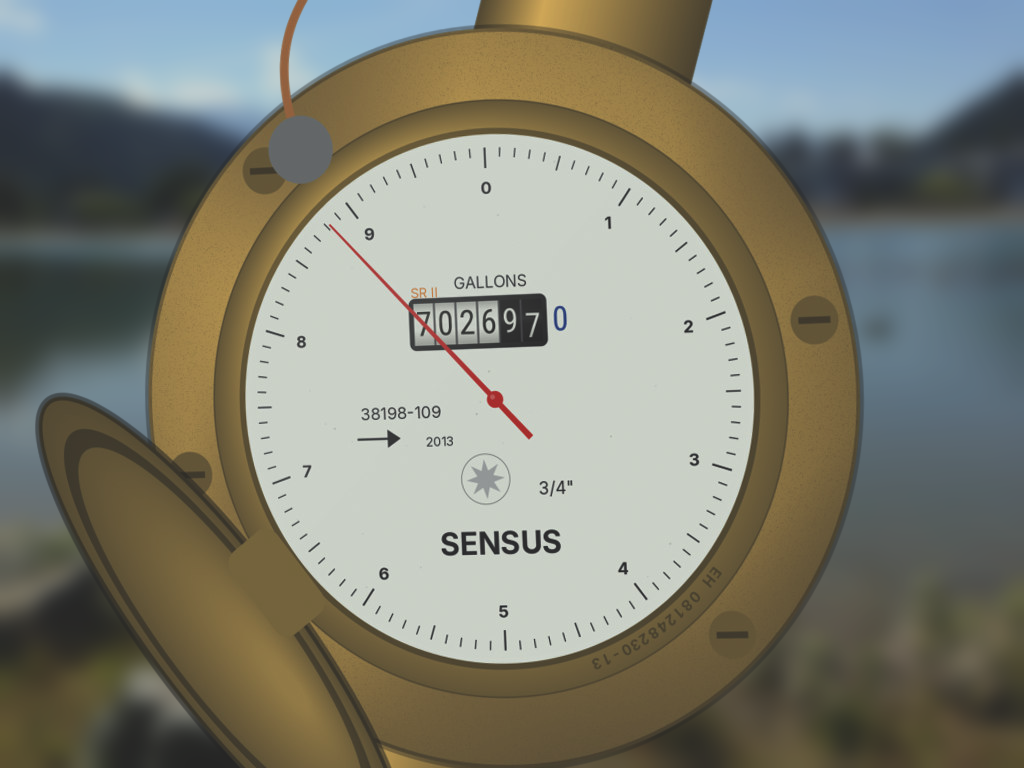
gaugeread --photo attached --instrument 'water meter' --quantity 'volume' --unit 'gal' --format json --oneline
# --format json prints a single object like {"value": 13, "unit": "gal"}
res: {"value": 7026968.8, "unit": "gal"}
